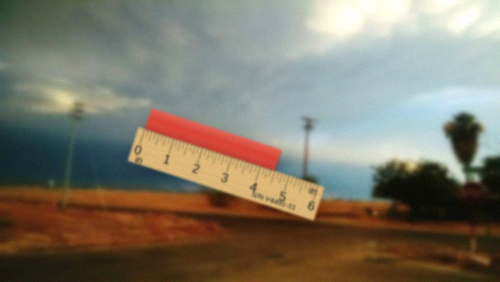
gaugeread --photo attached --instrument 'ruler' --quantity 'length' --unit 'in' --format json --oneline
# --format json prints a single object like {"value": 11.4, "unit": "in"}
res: {"value": 4.5, "unit": "in"}
